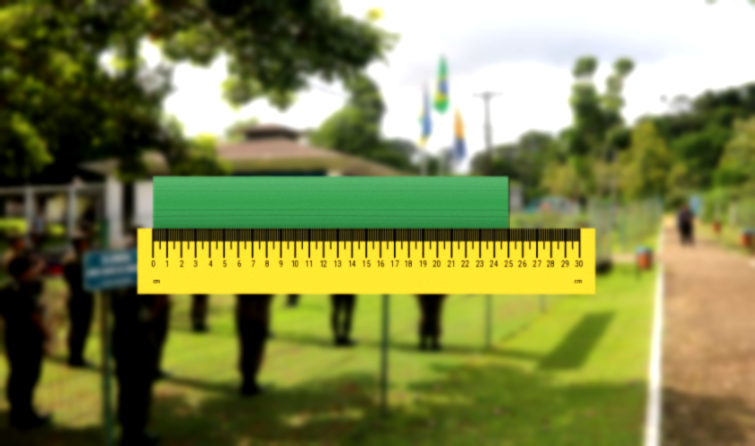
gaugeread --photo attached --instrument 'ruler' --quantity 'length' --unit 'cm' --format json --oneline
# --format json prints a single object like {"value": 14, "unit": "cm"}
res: {"value": 25, "unit": "cm"}
